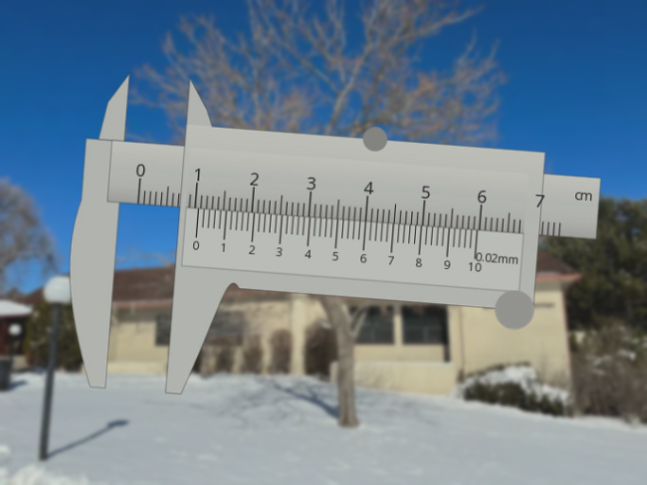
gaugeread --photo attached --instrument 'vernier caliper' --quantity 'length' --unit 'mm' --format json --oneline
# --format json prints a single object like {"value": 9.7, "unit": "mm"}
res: {"value": 10.6, "unit": "mm"}
